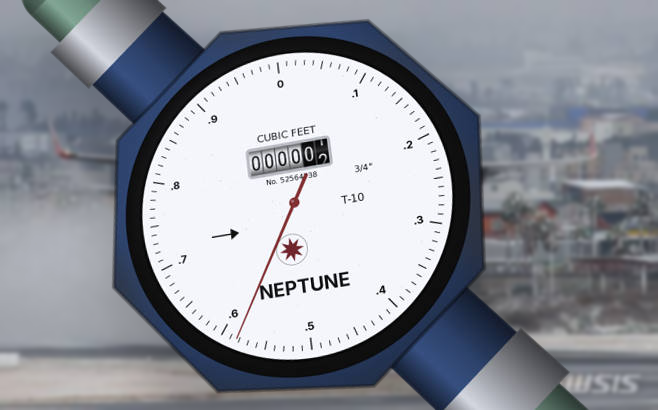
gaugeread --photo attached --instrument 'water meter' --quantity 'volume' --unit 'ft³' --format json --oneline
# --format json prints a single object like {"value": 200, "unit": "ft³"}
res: {"value": 1.58, "unit": "ft³"}
